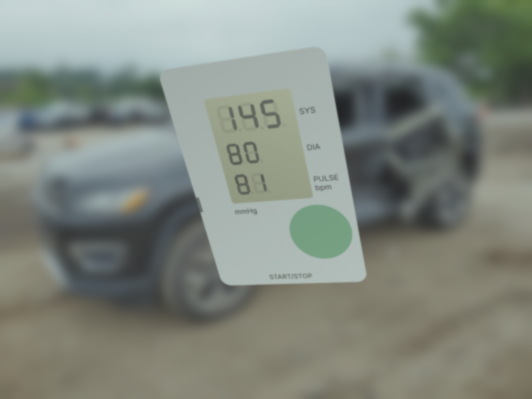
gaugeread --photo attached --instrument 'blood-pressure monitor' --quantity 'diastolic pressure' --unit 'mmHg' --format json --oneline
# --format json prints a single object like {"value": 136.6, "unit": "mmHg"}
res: {"value": 80, "unit": "mmHg"}
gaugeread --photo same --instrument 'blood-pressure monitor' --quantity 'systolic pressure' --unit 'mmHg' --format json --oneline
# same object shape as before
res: {"value": 145, "unit": "mmHg"}
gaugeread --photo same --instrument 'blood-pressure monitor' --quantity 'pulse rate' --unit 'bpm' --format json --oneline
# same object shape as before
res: {"value": 81, "unit": "bpm"}
